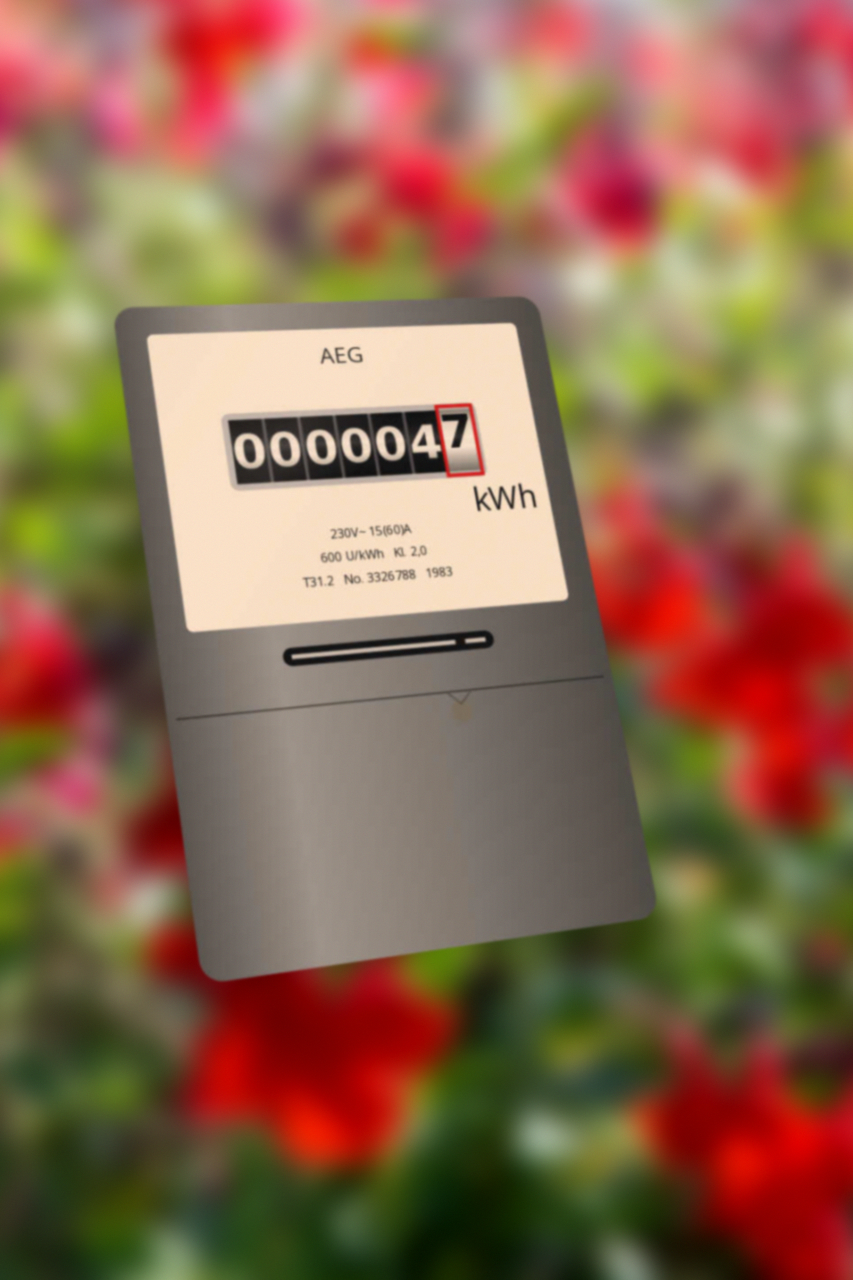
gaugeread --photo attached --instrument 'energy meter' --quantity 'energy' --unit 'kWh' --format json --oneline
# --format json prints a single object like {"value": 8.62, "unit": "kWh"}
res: {"value": 4.7, "unit": "kWh"}
